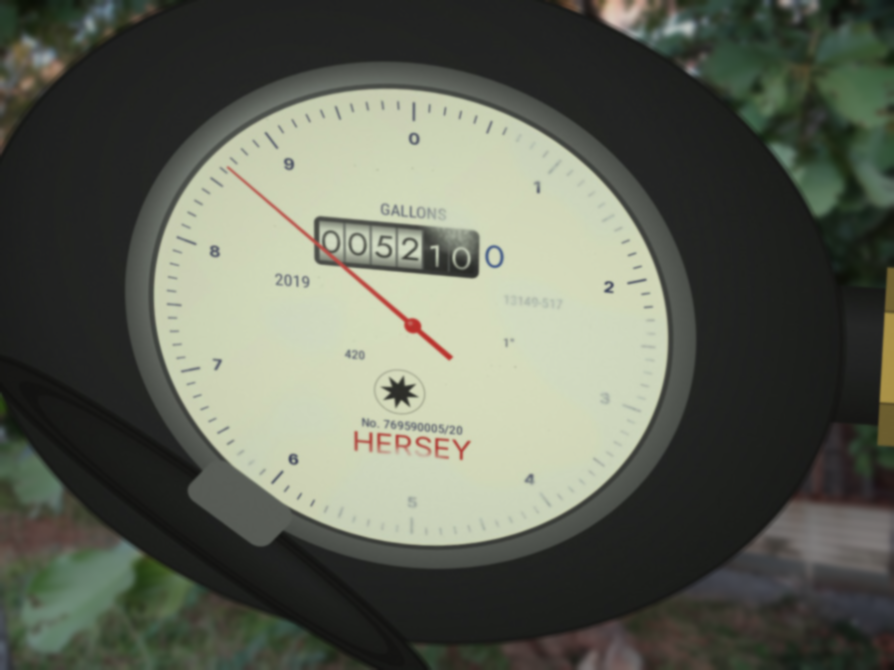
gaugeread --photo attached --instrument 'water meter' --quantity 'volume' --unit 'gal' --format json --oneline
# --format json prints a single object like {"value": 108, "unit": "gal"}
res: {"value": 52098.6, "unit": "gal"}
